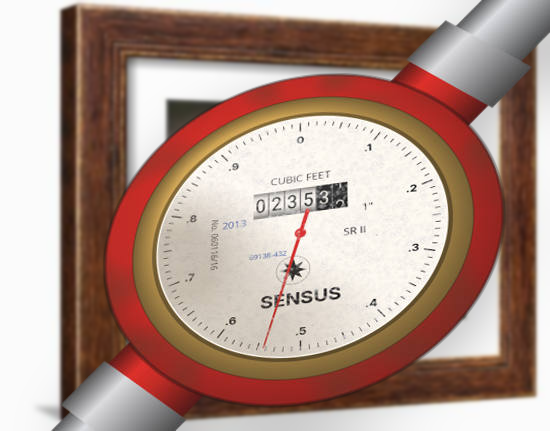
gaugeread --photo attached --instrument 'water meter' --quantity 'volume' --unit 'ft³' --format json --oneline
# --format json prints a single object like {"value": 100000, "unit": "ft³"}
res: {"value": 23531.54, "unit": "ft³"}
